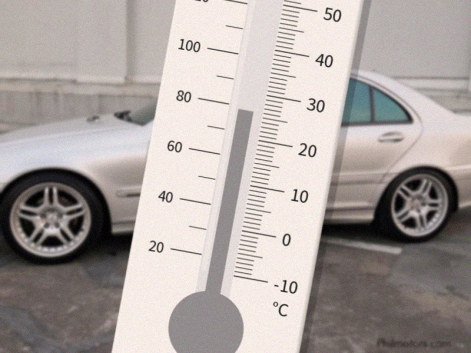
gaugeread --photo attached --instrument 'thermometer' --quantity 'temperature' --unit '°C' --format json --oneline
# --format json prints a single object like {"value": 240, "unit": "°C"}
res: {"value": 26, "unit": "°C"}
